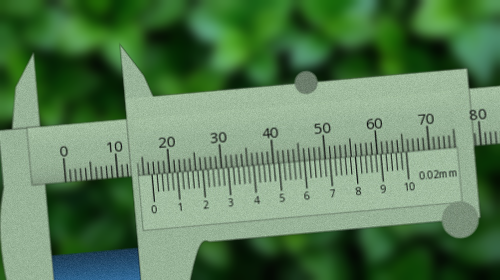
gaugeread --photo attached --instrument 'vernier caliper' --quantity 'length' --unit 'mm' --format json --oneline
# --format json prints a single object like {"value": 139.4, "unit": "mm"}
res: {"value": 16.6, "unit": "mm"}
